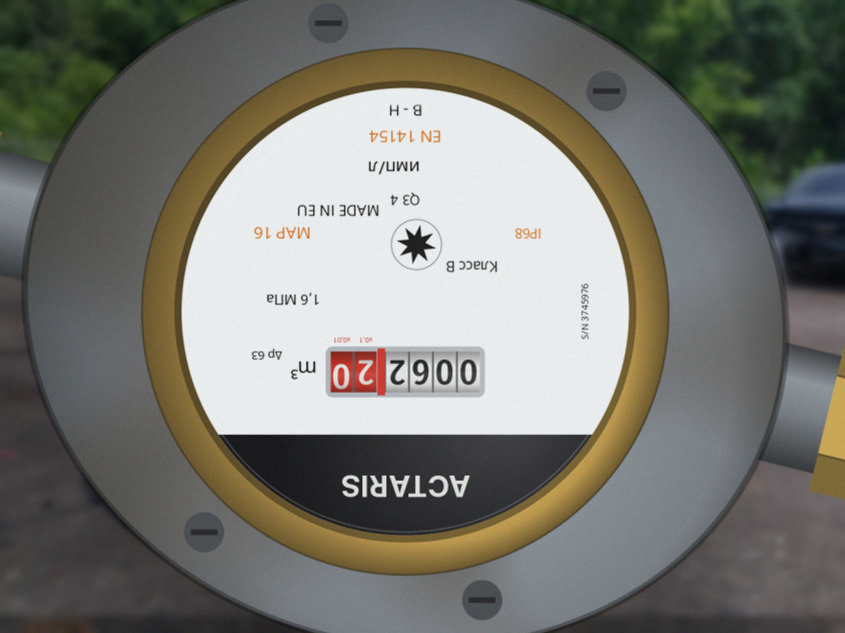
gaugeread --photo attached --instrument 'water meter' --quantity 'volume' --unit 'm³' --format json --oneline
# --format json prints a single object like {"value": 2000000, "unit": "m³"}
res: {"value": 62.20, "unit": "m³"}
